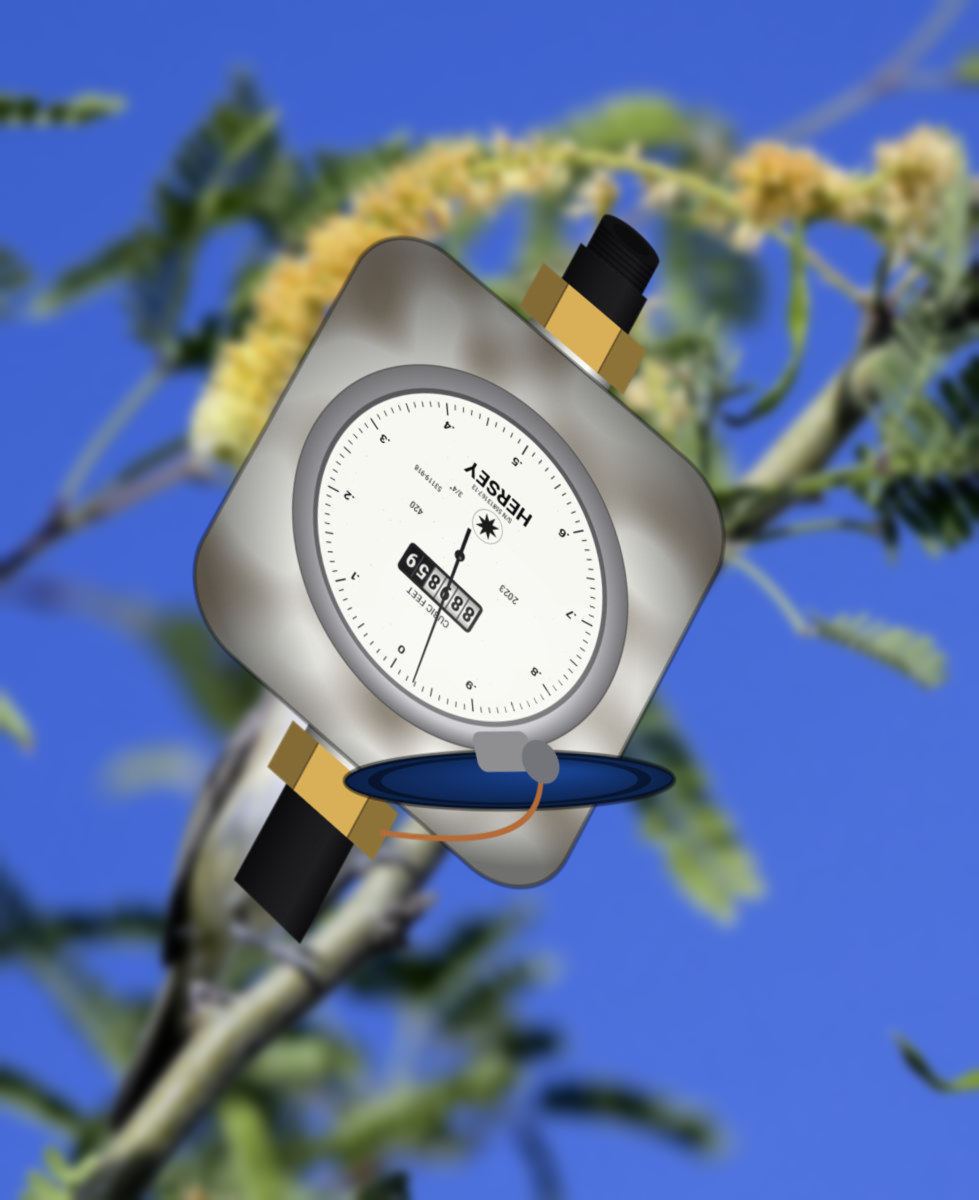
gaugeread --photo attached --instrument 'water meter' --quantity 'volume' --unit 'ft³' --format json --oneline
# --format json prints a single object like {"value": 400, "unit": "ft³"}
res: {"value": 889858.97, "unit": "ft³"}
